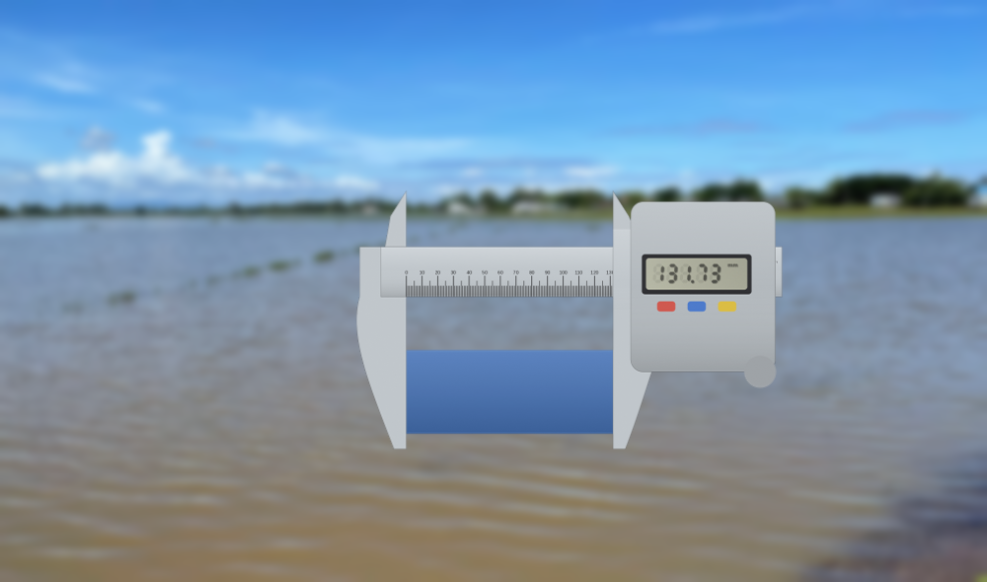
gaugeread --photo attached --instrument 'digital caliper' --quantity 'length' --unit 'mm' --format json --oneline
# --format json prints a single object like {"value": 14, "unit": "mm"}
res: {"value": 131.73, "unit": "mm"}
